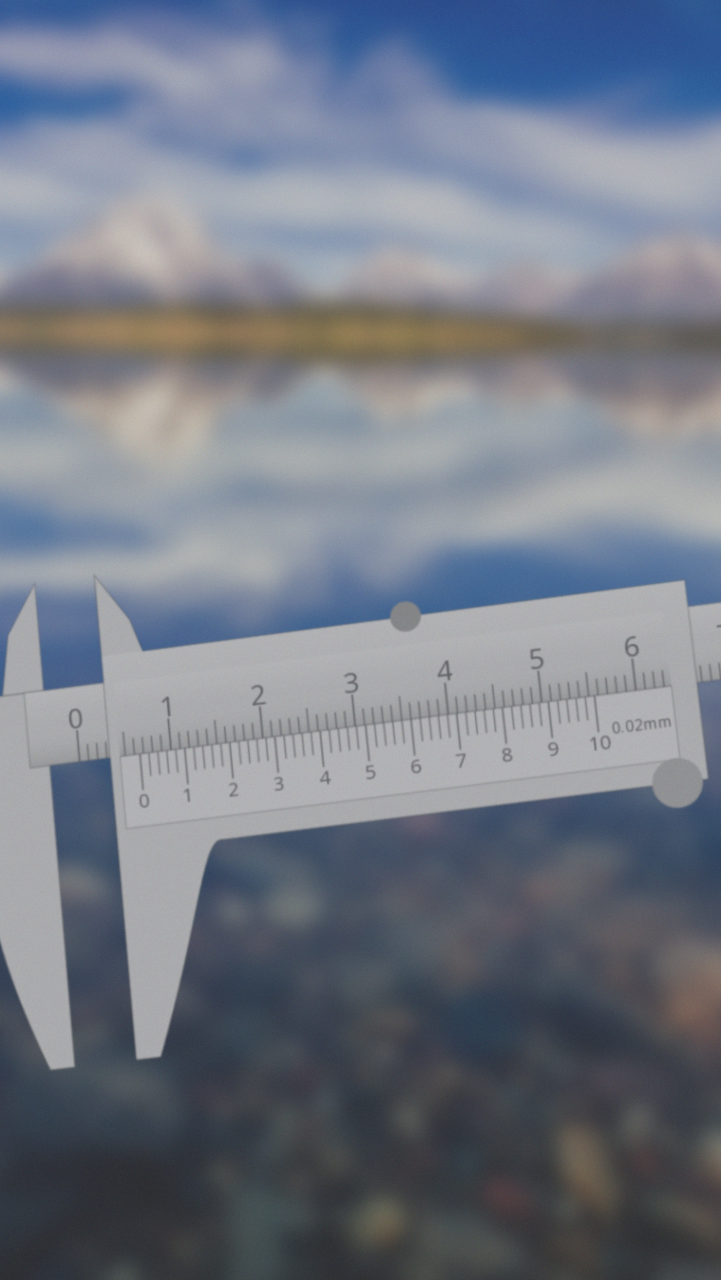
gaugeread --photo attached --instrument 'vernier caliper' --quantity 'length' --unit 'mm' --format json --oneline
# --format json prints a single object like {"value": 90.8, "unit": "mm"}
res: {"value": 6.6, "unit": "mm"}
